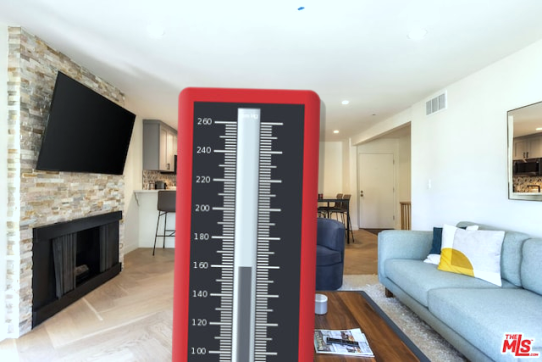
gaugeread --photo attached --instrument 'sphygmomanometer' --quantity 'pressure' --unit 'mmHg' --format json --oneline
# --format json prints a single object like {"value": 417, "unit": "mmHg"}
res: {"value": 160, "unit": "mmHg"}
